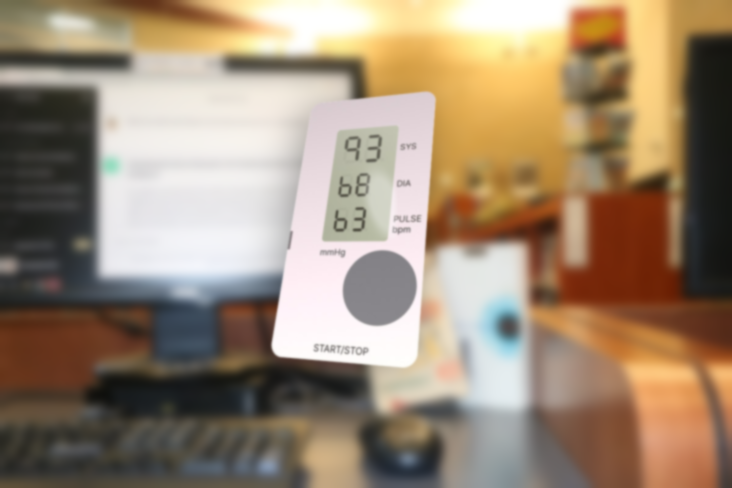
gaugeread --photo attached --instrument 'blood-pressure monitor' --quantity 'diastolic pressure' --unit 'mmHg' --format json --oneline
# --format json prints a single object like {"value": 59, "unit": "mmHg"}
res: {"value": 68, "unit": "mmHg"}
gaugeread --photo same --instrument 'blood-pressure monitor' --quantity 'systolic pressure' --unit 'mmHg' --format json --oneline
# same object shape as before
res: {"value": 93, "unit": "mmHg"}
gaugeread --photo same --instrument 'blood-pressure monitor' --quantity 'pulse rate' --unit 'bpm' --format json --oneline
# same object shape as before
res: {"value": 63, "unit": "bpm"}
